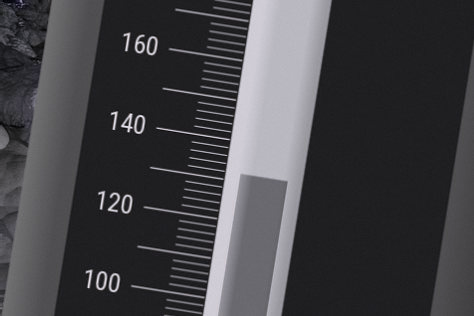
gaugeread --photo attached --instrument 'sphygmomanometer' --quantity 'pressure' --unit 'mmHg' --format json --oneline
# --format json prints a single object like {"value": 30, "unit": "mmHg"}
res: {"value": 132, "unit": "mmHg"}
